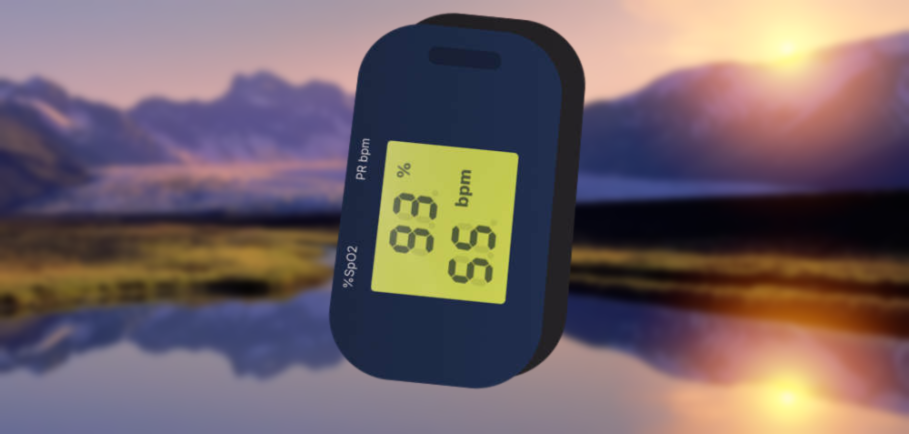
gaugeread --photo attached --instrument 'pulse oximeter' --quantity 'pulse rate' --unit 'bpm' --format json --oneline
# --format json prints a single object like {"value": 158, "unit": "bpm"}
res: {"value": 55, "unit": "bpm"}
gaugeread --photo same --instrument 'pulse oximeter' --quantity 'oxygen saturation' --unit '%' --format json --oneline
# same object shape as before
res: {"value": 93, "unit": "%"}
